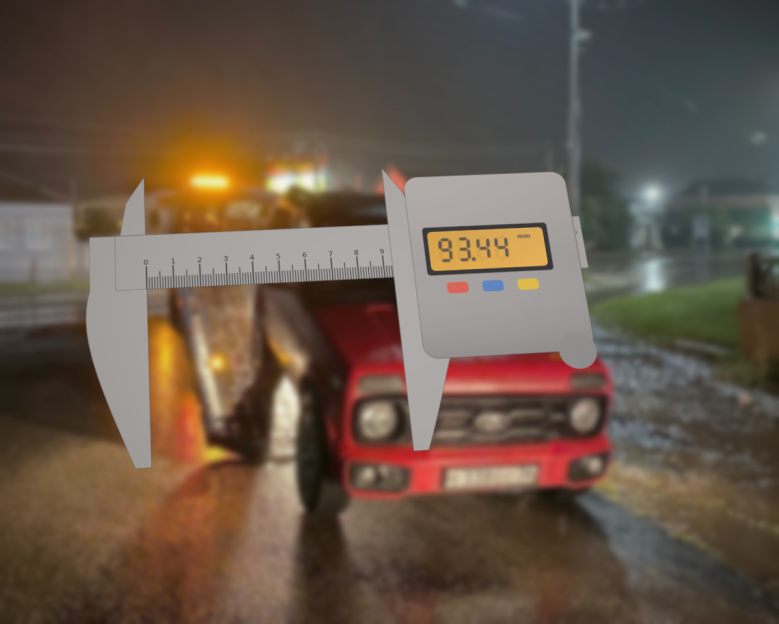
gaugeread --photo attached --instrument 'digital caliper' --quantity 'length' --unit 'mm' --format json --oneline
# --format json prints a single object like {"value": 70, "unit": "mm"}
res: {"value": 93.44, "unit": "mm"}
